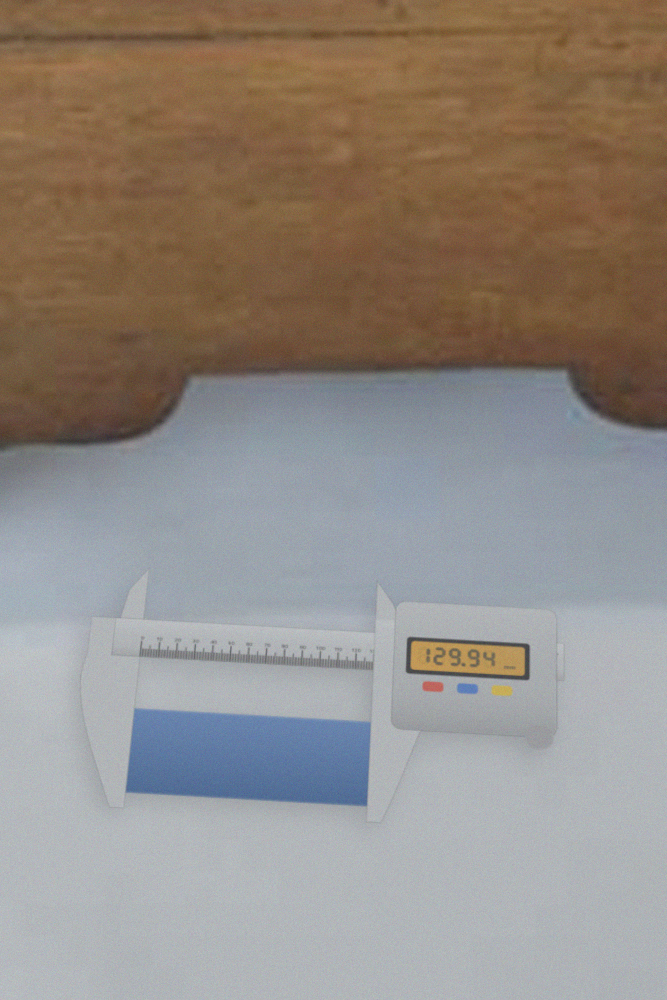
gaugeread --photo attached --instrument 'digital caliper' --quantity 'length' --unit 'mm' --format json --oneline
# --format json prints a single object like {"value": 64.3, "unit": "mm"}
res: {"value": 129.94, "unit": "mm"}
